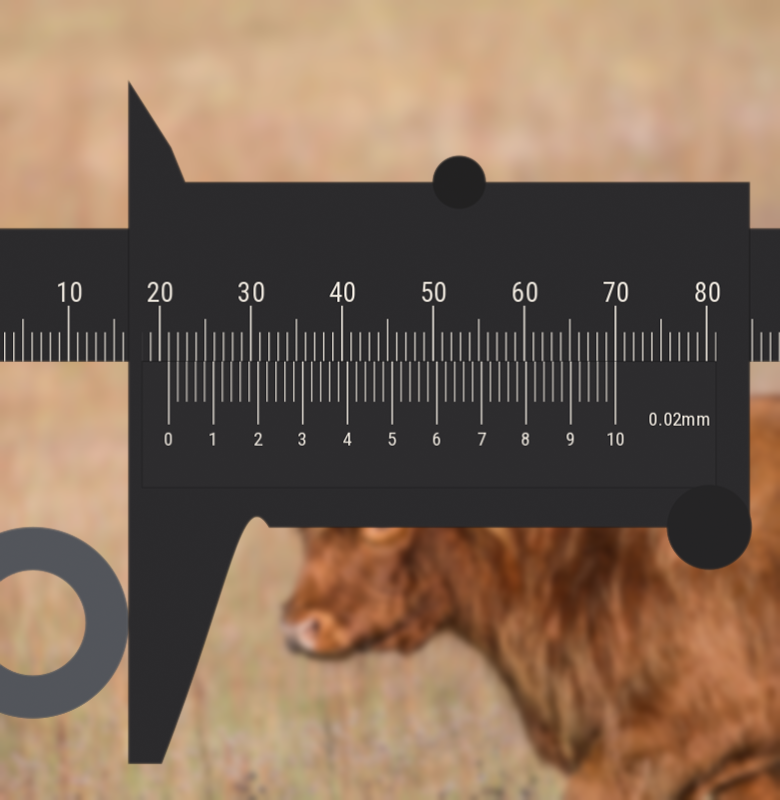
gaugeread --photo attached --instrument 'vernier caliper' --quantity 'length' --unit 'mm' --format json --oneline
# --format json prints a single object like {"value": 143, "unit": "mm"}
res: {"value": 21.0, "unit": "mm"}
